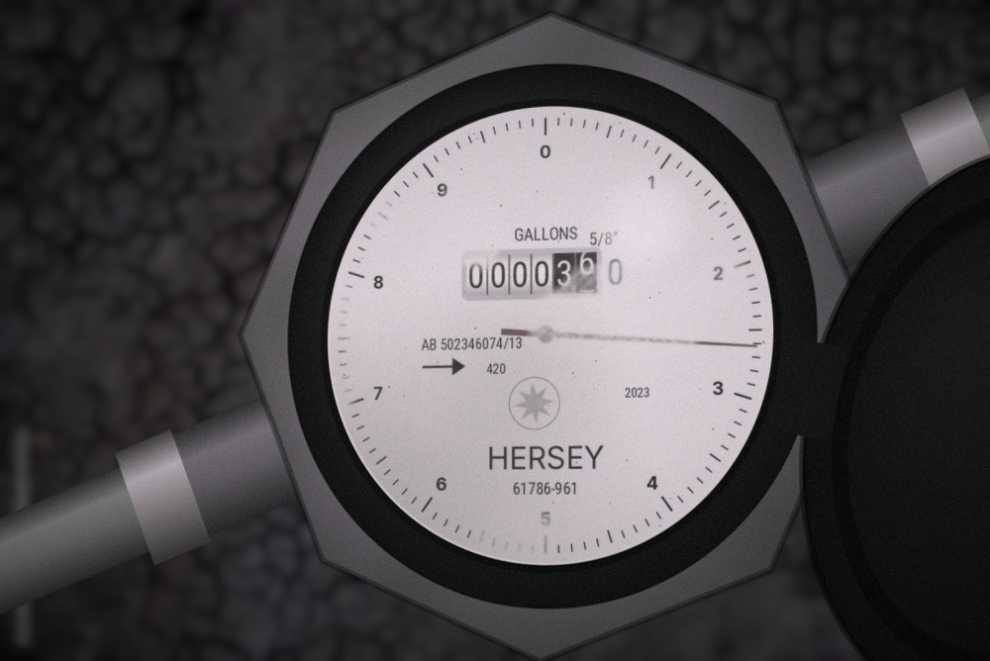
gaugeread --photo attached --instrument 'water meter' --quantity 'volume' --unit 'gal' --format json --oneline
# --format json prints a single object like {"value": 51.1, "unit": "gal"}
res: {"value": 362.6, "unit": "gal"}
